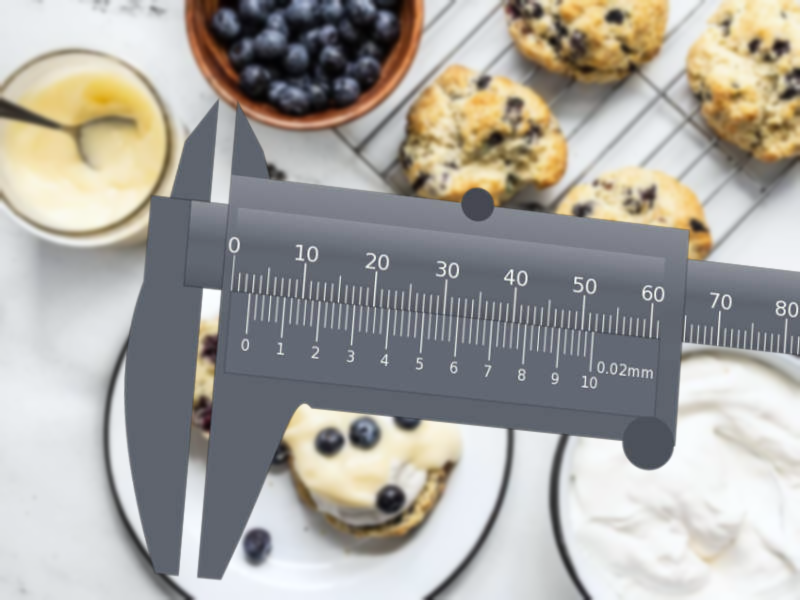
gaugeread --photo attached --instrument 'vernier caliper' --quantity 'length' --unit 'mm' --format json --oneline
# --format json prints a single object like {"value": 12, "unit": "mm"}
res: {"value": 2.6, "unit": "mm"}
